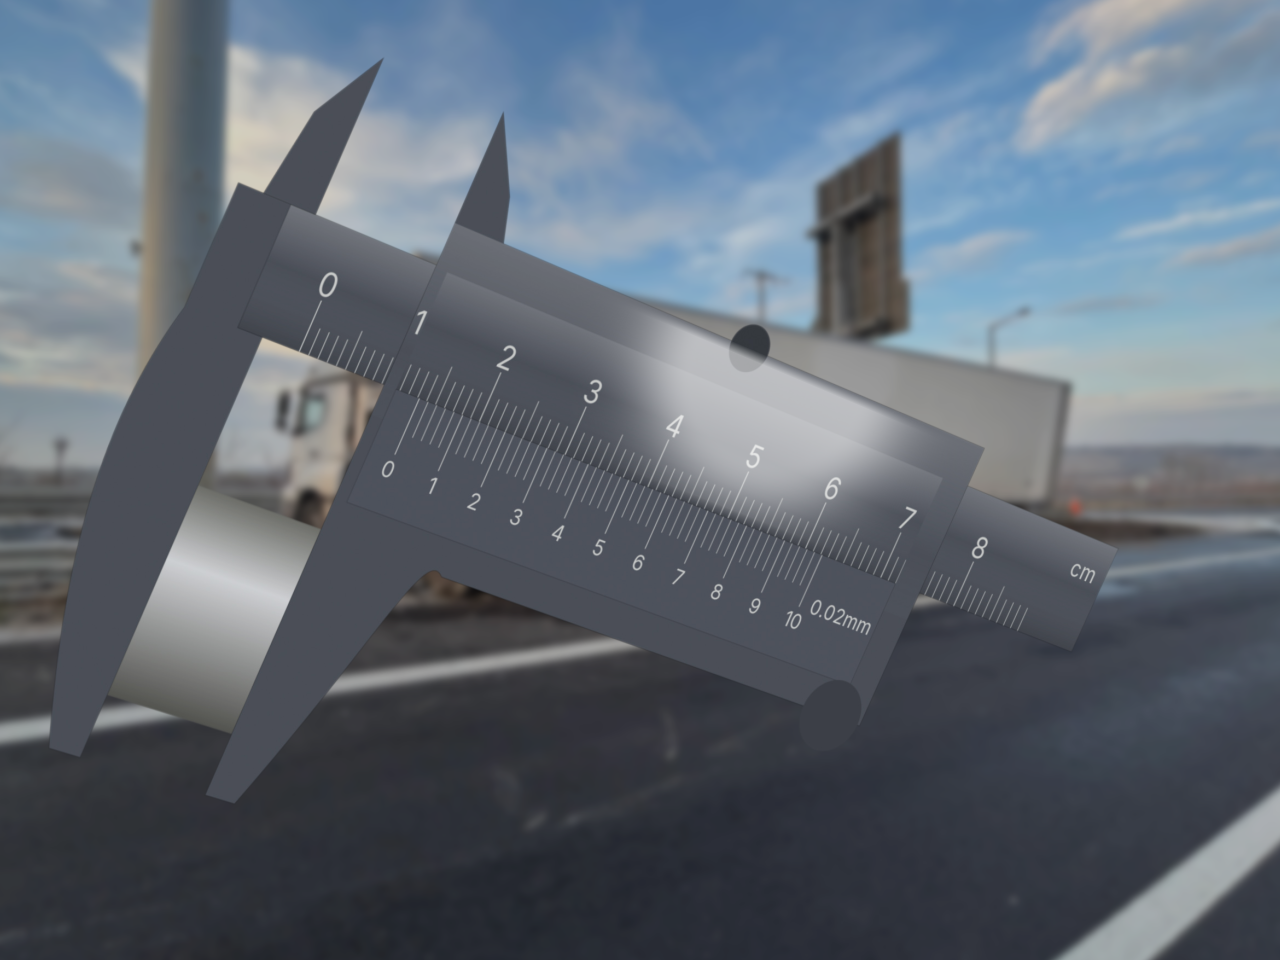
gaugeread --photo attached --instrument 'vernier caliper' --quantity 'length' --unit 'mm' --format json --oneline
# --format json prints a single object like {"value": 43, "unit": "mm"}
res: {"value": 13.2, "unit": "mm"}
